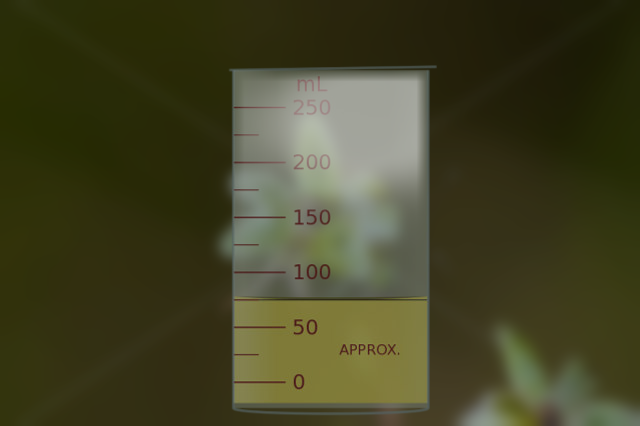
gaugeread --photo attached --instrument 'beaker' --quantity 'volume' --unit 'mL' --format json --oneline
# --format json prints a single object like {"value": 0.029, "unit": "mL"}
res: {"value": 75, "unit": "mL"}
